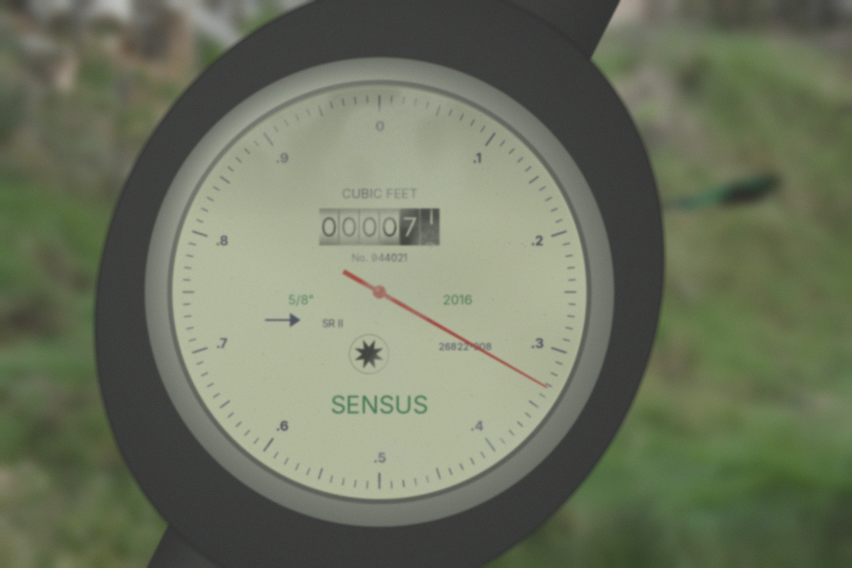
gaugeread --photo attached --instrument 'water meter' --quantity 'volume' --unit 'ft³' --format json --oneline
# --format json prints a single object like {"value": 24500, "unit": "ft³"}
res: {"value": 71.33, "unit": "ft³"}
